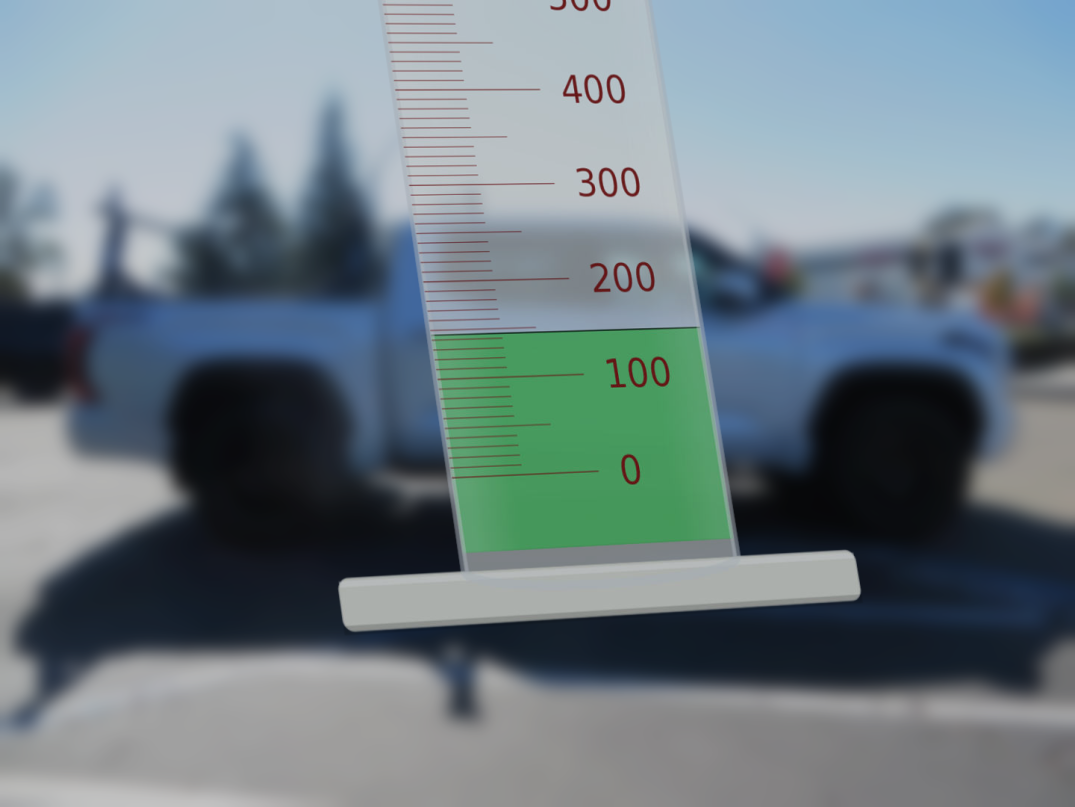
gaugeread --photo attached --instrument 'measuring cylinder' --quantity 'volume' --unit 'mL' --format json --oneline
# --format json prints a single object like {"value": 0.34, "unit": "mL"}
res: {"value": 145, "unit": "mL"}
